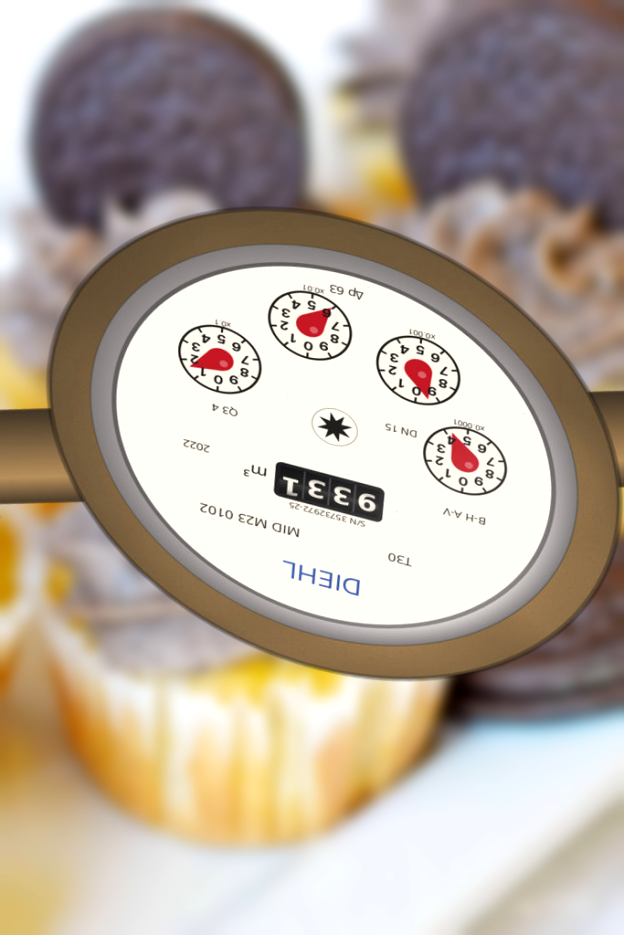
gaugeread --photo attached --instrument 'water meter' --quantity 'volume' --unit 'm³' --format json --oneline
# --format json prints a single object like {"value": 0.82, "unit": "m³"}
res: {"value": 9331.1594, "unit": "m³"}
